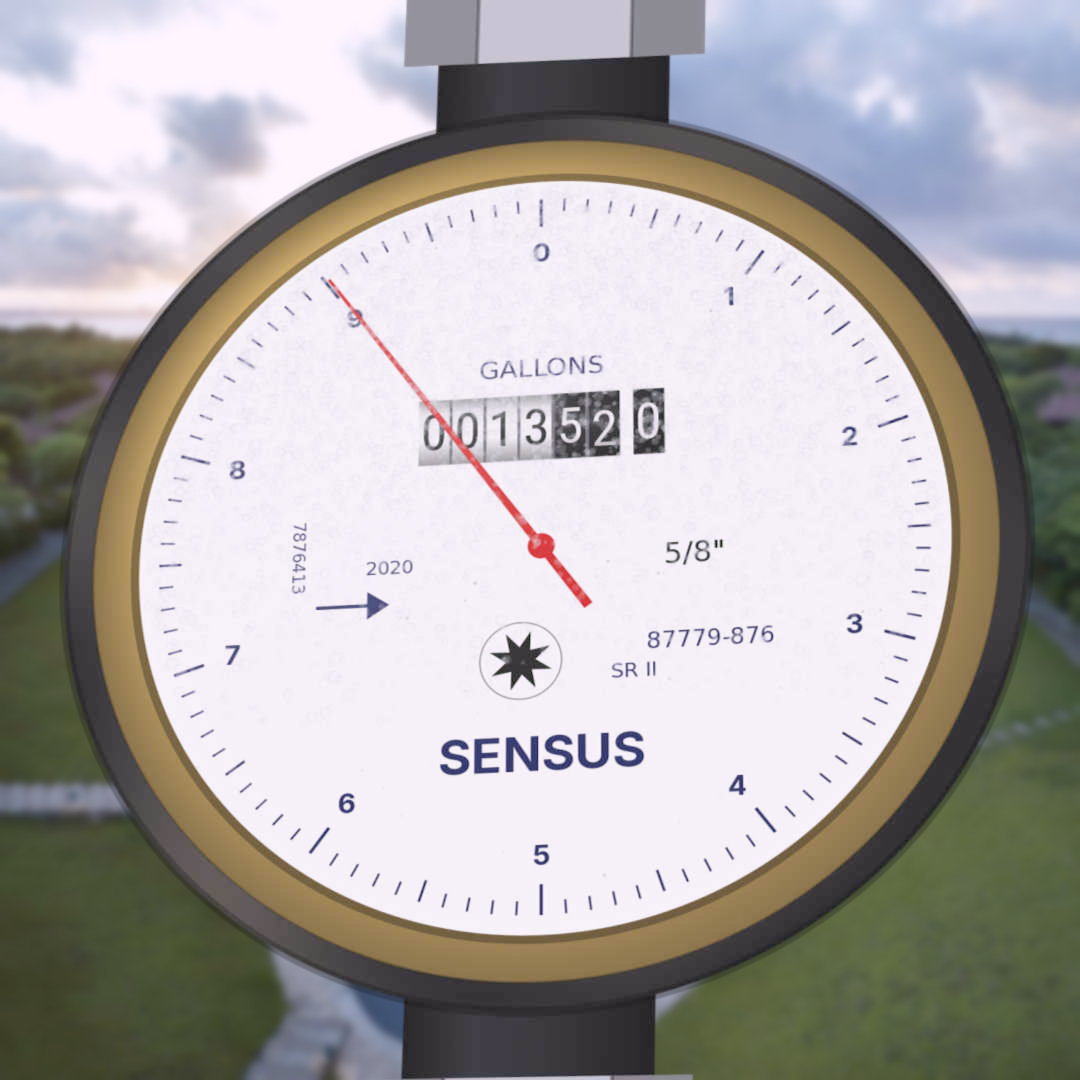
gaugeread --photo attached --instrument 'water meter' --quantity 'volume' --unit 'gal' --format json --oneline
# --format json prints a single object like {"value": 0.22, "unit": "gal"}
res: {"value": 13519.0, "unit": "gal"}
